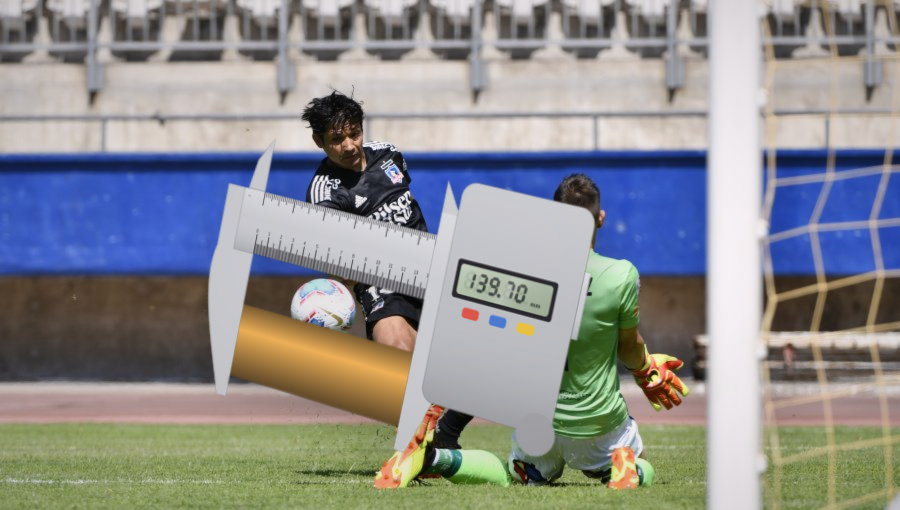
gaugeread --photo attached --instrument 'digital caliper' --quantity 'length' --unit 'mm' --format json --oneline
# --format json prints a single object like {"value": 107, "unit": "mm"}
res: {"value": 139.70, "unit": "mm"}
